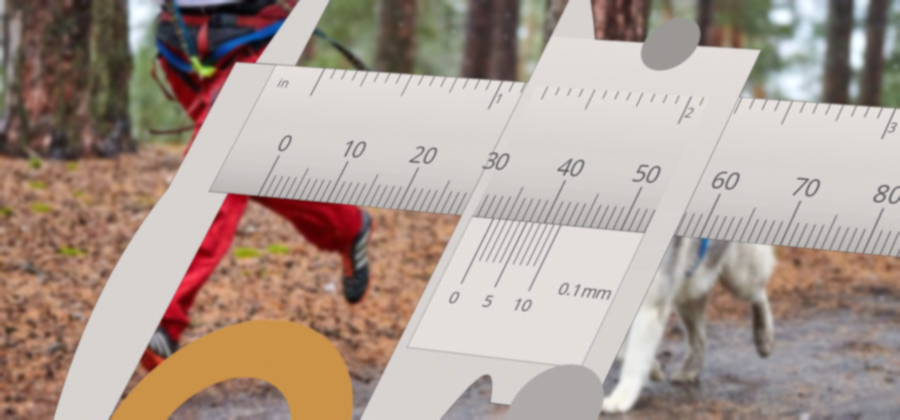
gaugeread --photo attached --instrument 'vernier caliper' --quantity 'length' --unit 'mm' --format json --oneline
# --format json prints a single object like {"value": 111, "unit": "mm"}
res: {"value": 33.2, "unit": "mm"}
